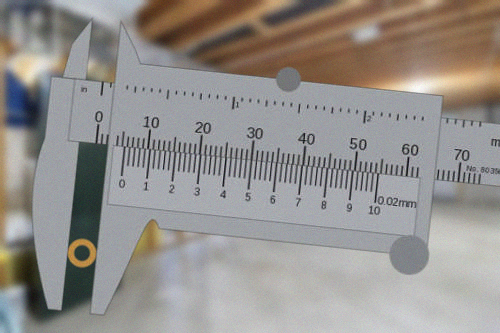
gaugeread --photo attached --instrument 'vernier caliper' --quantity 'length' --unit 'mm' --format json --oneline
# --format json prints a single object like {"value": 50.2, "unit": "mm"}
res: {"value": 5.5, "unit": "mm"}
